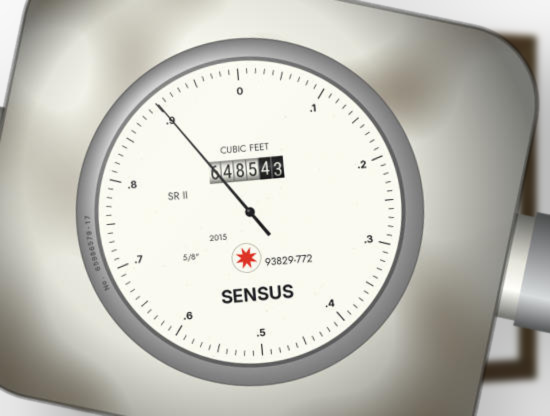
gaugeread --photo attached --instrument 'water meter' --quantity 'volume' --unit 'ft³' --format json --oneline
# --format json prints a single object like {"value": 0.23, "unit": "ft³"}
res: {"value": 648542.90, "unit": "ft³"}
